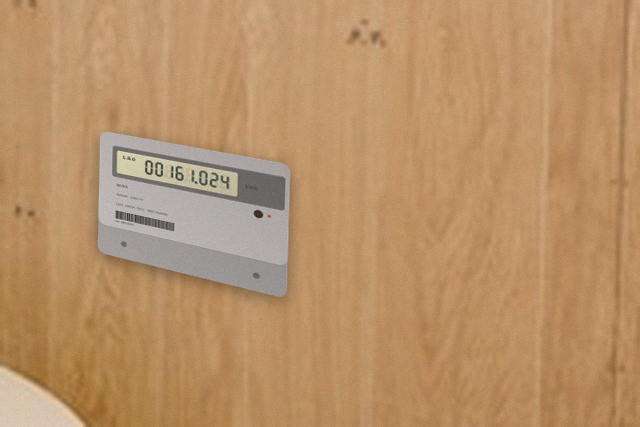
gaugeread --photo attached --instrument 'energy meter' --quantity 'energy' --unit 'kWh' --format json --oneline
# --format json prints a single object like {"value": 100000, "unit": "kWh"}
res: {"value": 161.024, "unit": "kWh"}
